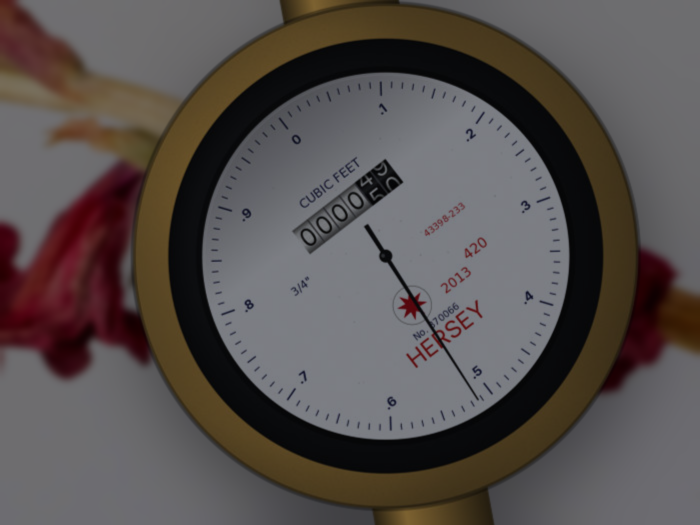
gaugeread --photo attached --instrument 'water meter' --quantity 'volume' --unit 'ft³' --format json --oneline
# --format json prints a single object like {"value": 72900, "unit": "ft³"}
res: {"value": 49.51, "unit": "ft³"}
